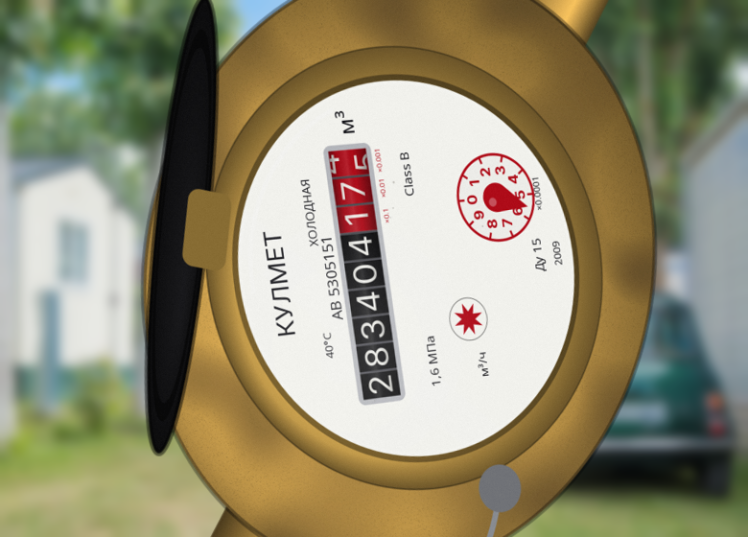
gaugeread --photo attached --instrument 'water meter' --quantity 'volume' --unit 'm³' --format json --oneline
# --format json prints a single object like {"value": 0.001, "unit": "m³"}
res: {"value": 283404.1745, "unit": "m³"}
